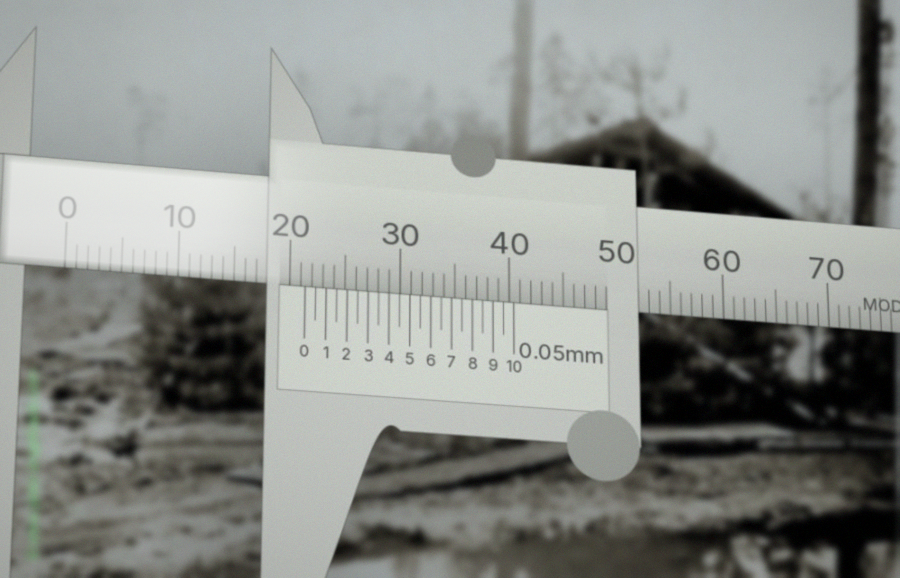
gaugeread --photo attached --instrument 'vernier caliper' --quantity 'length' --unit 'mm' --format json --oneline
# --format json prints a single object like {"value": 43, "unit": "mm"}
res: {"value": 21.4, "unit": "mm"}
